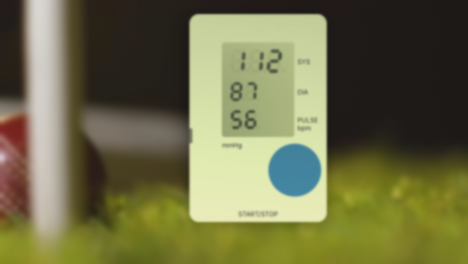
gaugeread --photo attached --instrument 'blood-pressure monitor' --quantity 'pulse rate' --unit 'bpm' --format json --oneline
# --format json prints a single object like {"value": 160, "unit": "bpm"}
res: {"value": 56, "unit": "bpm"}
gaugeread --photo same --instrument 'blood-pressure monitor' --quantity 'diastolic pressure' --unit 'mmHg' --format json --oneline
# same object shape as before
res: {"value": 87, "unit": "mmHg"}
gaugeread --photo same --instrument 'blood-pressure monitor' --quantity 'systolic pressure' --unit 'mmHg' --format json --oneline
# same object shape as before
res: {"value": 112, "unit": "mmHg"}
